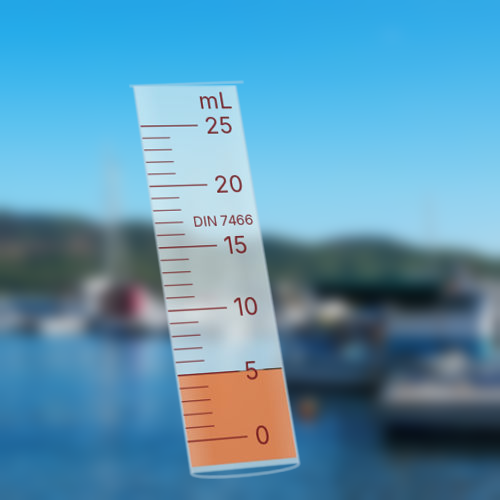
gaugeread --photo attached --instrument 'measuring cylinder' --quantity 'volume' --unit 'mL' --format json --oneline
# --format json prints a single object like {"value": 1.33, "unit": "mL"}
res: {"value": 5, "unit": "mL"}
